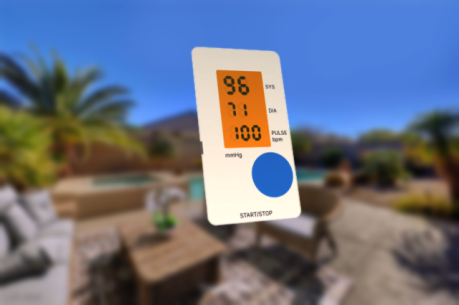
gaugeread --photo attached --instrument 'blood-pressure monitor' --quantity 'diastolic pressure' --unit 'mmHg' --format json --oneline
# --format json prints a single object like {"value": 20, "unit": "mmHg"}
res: {"value": 71, "unit": "mmHg"}
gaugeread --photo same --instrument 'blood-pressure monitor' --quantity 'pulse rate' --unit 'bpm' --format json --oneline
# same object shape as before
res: {"value": 100, "unit": "bpm"}
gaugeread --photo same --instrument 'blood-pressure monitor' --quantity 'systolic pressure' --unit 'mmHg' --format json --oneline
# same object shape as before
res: {"value": 96, "unit": "mmHg"}
